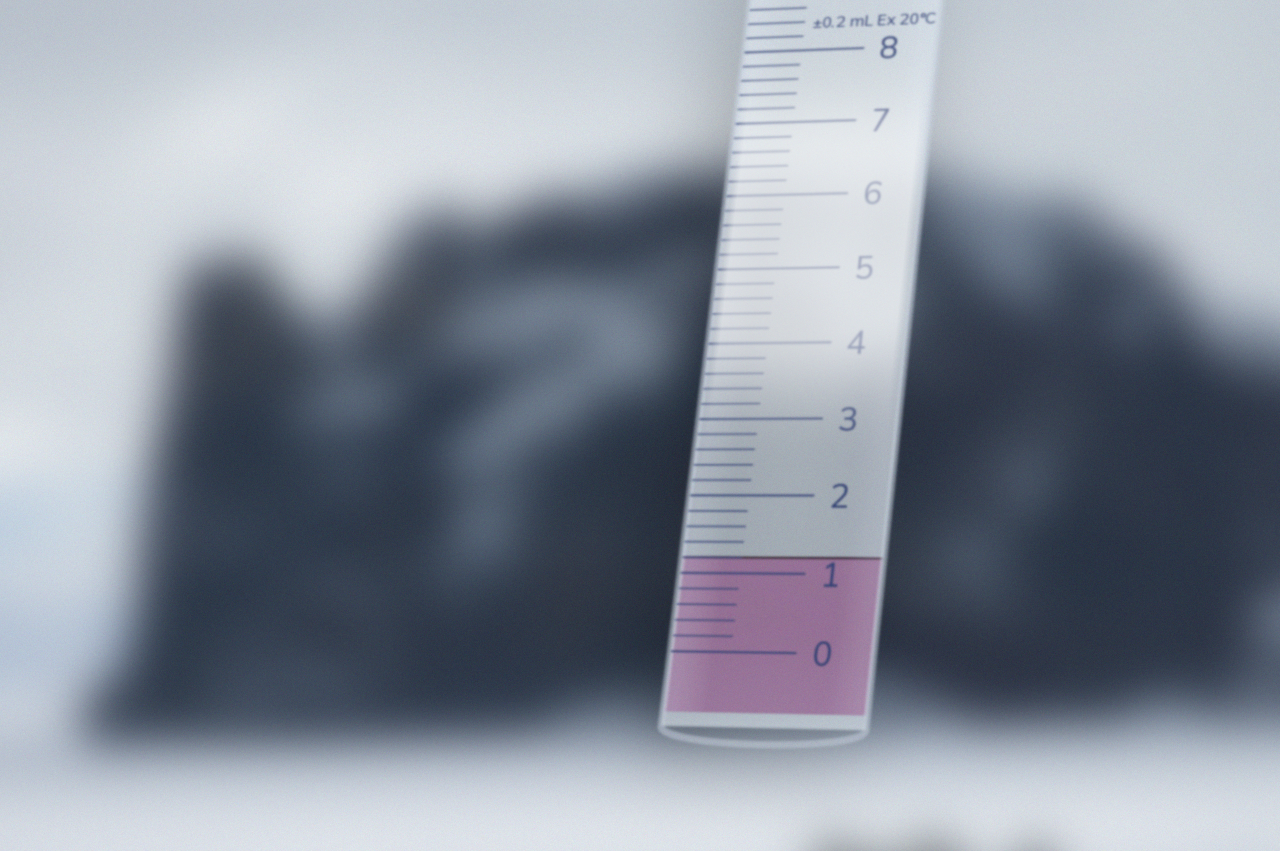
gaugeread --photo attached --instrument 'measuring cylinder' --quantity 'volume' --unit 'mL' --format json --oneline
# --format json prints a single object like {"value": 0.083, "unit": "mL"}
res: {"value": 1.2, "unit": "mL"}
